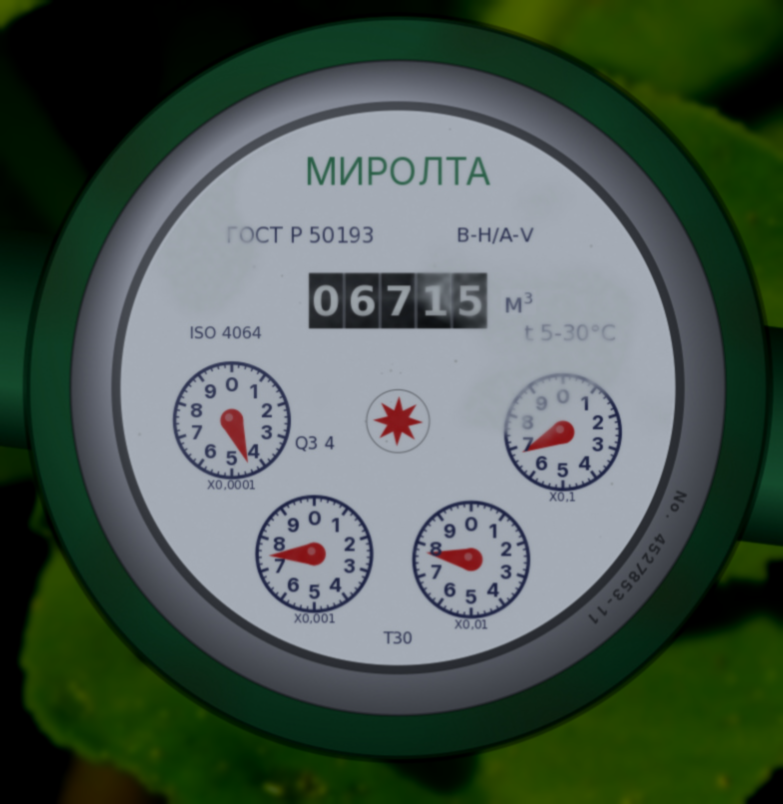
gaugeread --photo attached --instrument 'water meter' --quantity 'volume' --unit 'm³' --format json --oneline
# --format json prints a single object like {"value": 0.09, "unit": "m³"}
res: {"value": 6715.6774, "unit": "m³"}
